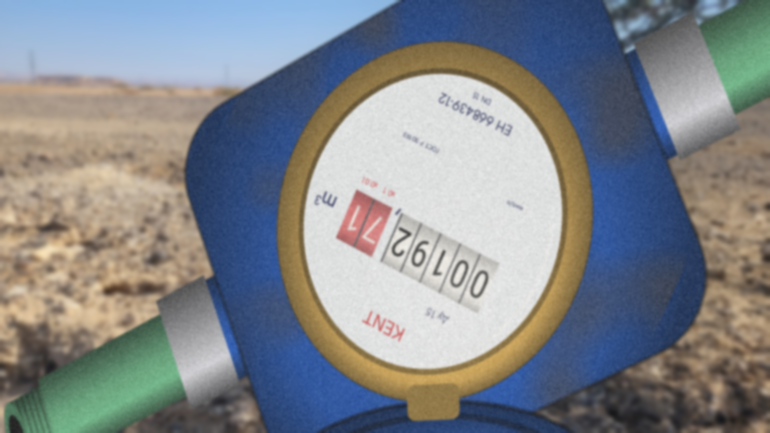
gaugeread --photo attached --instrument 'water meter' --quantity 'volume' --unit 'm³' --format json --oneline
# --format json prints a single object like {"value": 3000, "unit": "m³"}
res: {"value": 192.71, "unit": "m³"}
